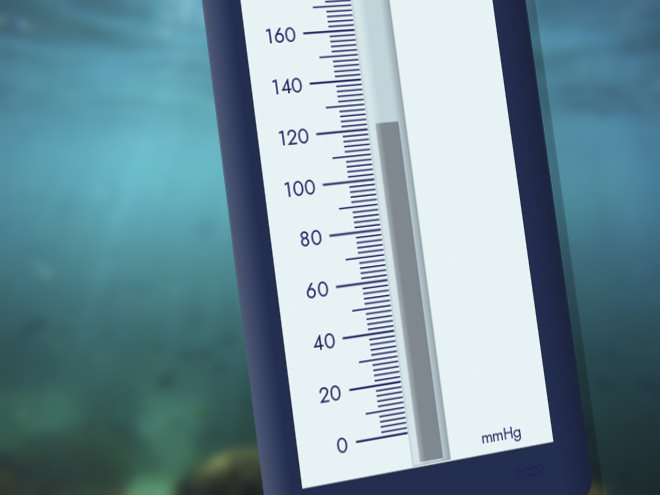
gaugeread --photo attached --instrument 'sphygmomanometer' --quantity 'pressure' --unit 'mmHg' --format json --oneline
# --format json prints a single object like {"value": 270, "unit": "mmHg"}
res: {"value": 122, "unit": "mmHg"}
